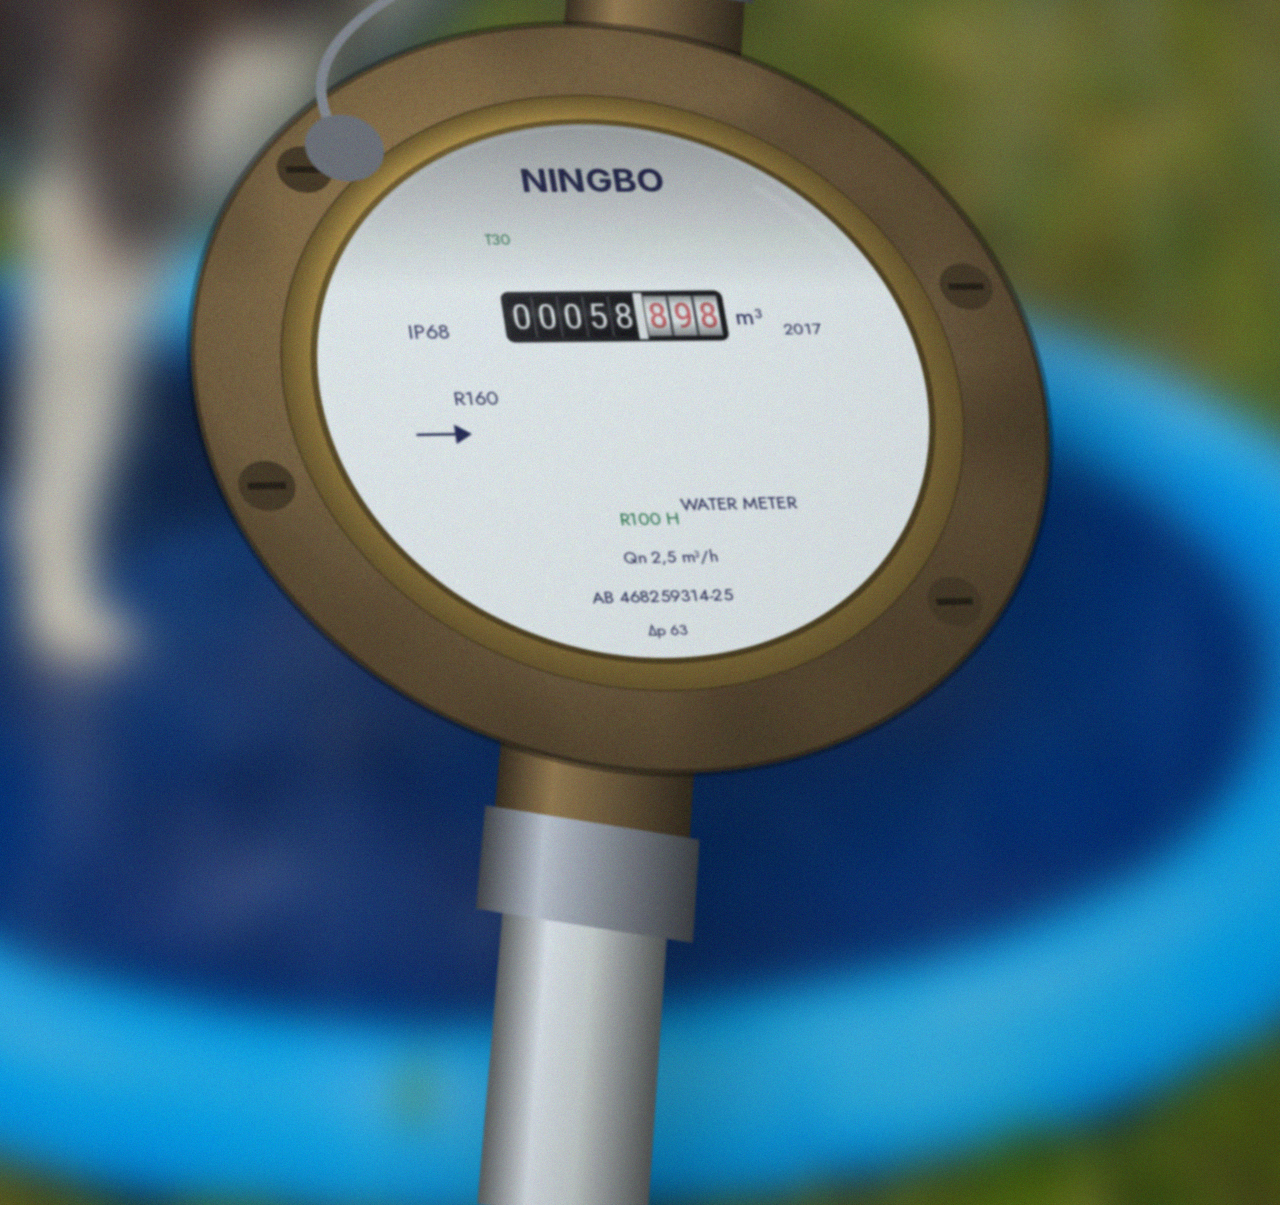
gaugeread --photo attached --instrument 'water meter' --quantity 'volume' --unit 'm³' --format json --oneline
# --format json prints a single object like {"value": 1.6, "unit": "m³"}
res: {"value": 58.898, "unit": "m³"}
